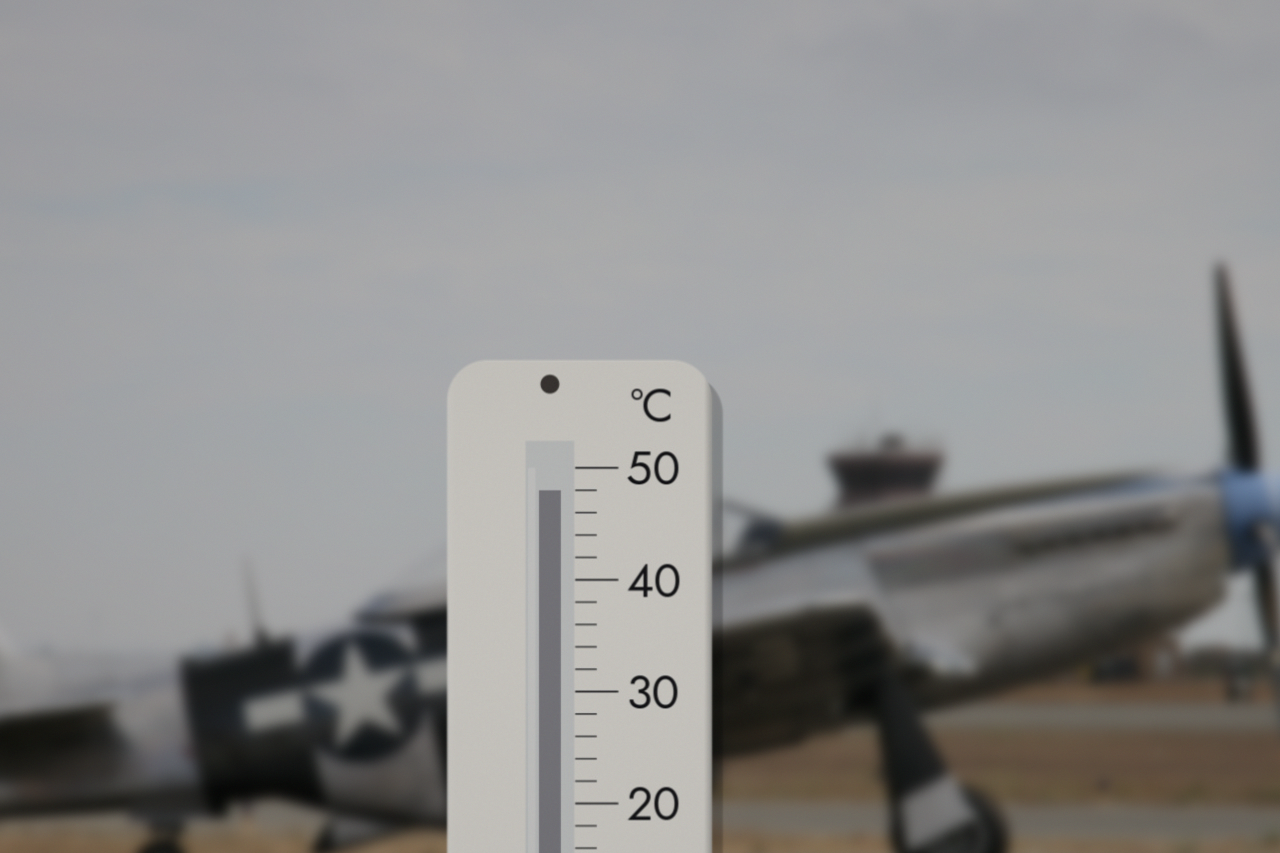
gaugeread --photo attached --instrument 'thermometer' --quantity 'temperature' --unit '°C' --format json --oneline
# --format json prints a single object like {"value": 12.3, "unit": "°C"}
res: {"value": 48, "unit": "°C"}
